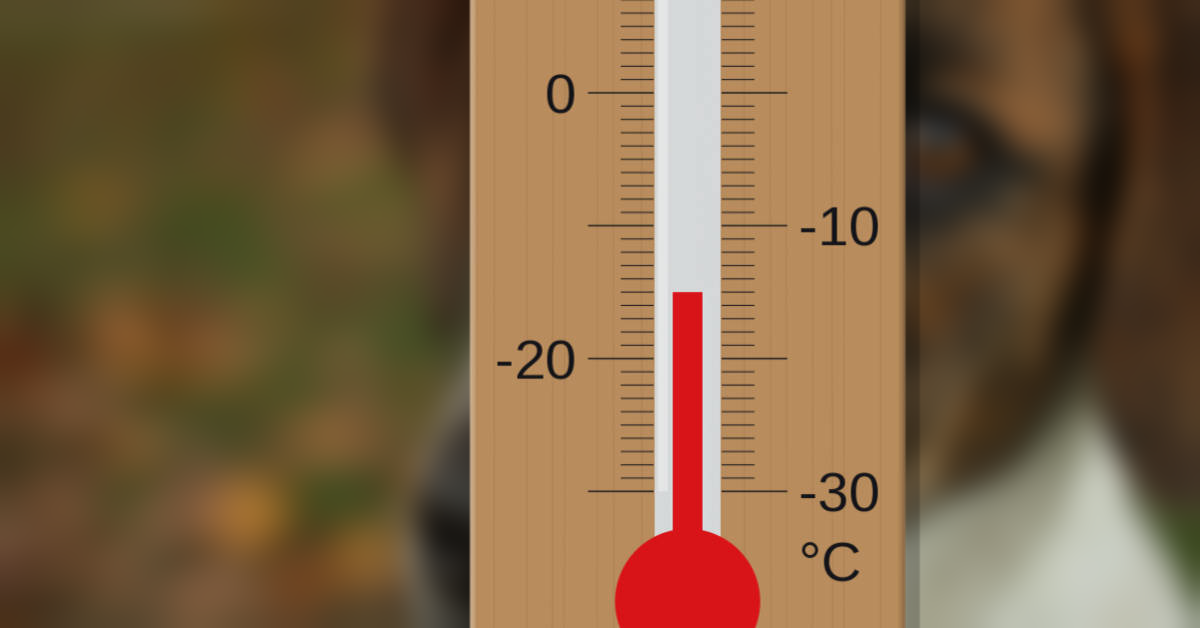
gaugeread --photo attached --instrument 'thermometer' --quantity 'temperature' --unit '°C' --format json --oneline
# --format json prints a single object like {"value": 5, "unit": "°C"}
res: {"value": -15, "unit": "°C"}
